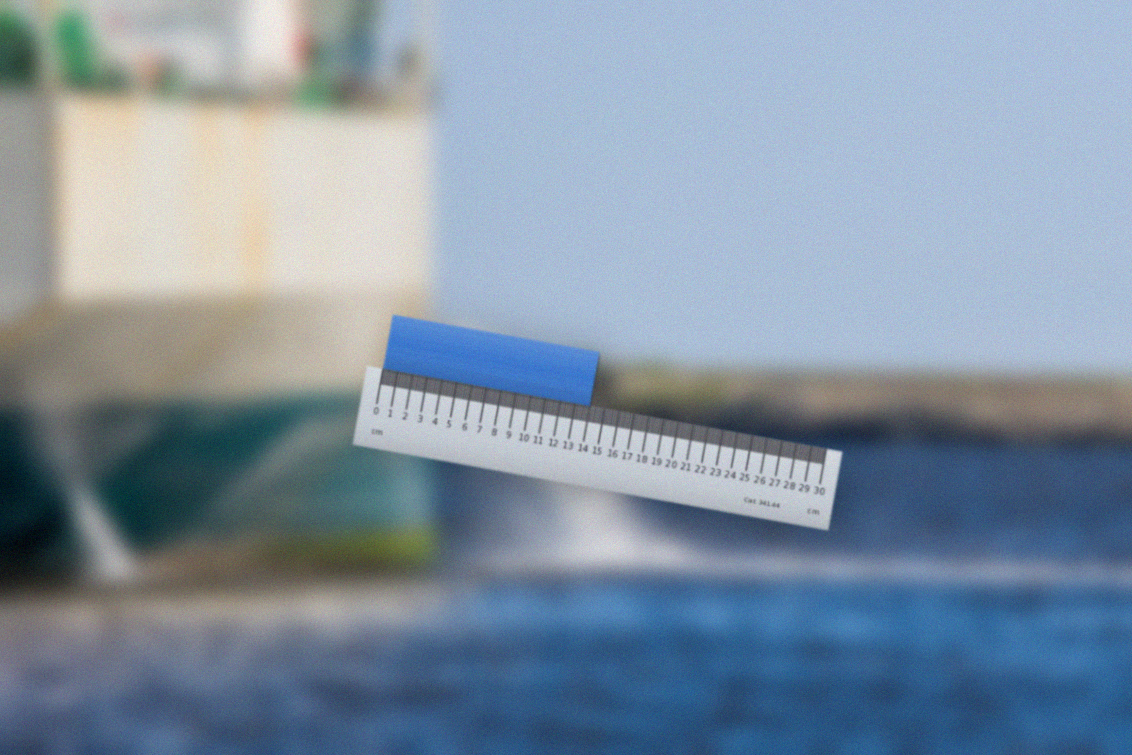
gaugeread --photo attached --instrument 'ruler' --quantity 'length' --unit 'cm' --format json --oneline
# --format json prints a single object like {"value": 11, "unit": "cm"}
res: {"value": 14, "unit": "cm"}
